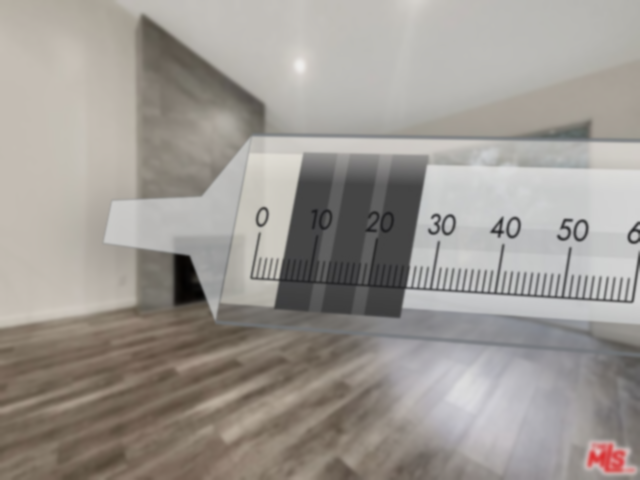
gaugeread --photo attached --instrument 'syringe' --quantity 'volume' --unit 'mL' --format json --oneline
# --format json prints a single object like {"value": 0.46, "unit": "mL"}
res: {"value": 5, "unit": "mL"}
